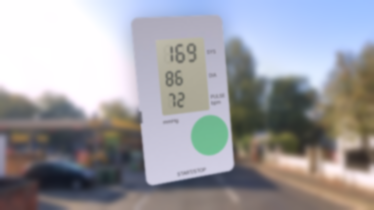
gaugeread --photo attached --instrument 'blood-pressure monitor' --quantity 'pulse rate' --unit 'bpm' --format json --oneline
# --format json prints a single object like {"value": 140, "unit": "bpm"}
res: {"value": 72, "unit": "bpm"}
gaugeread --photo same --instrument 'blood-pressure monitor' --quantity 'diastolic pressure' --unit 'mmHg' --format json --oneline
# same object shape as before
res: {"value": 86, "unit": "mmHg"}
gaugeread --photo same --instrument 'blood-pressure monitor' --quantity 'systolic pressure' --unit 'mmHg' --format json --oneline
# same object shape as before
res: {"value": 169, "unit": "mmHg"}
